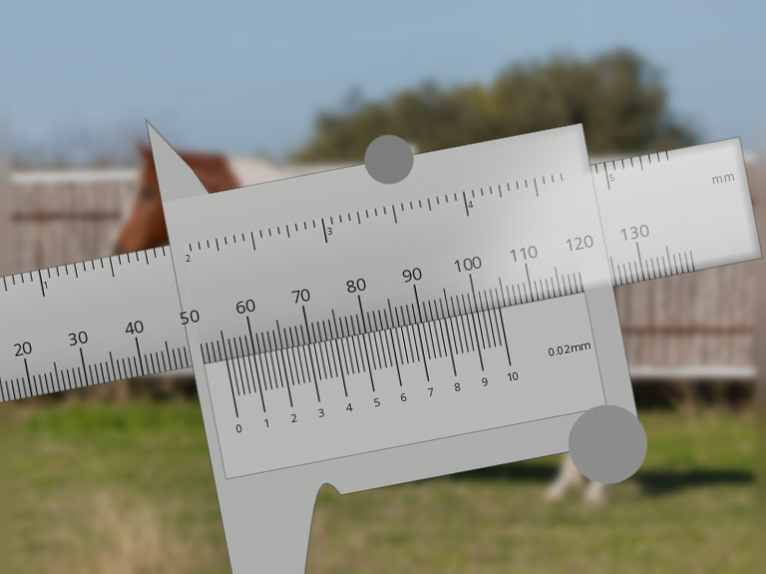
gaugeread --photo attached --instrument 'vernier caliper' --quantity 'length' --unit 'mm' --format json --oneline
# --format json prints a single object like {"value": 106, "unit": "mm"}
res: {"value": 55.0, "unit": "mm"}
